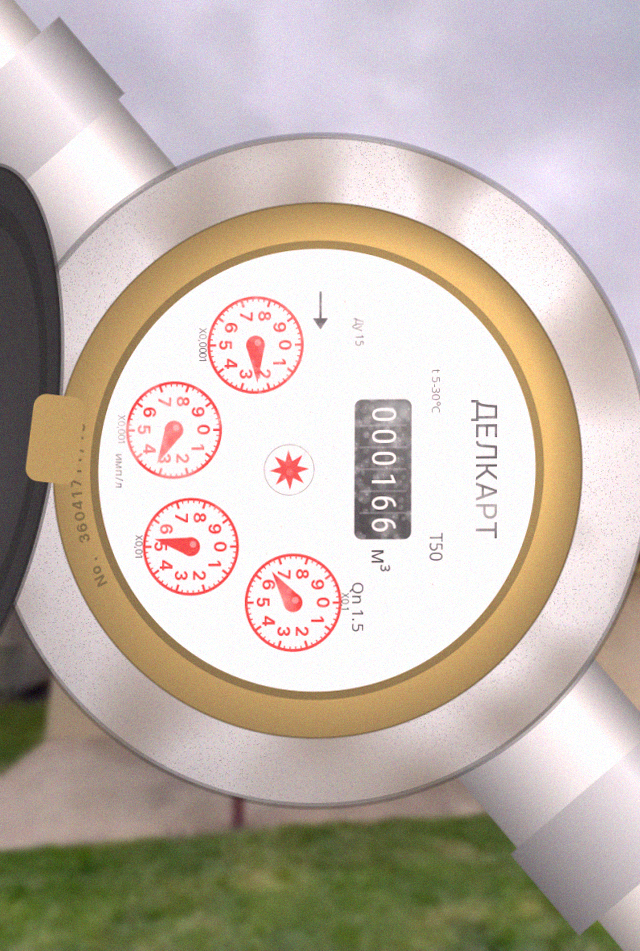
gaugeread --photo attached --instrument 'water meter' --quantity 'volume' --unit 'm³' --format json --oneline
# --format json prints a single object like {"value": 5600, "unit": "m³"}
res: {"value": 166.6532, "unit": "m³"}
